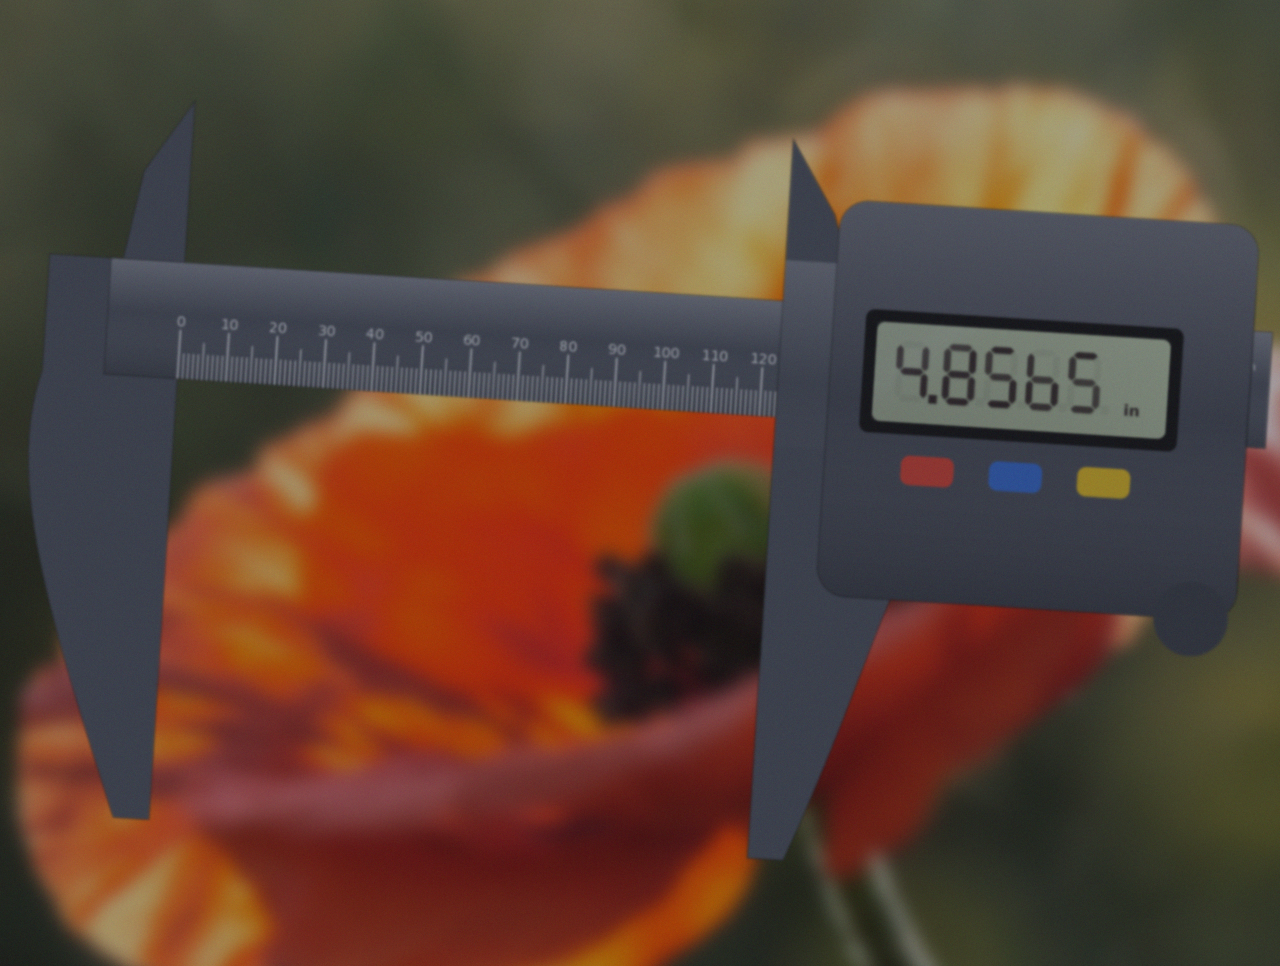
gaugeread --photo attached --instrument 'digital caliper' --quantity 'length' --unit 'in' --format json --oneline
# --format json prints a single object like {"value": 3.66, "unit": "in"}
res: {"value": 4.8565, "unit": "in"}
